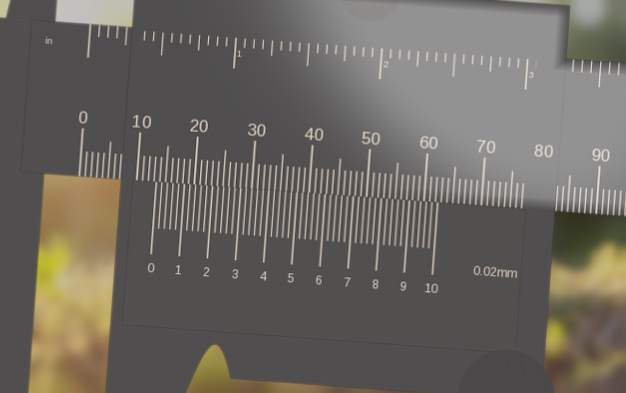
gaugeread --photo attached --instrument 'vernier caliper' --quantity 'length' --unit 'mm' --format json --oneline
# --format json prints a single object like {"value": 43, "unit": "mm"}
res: {"value": 13.4, "unit": "mm"}
